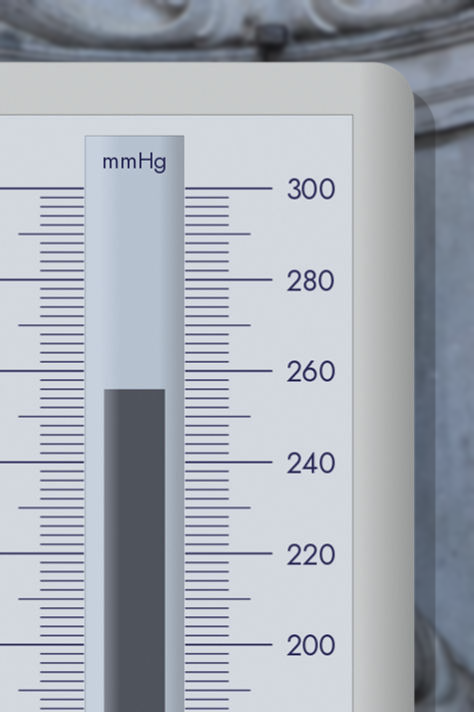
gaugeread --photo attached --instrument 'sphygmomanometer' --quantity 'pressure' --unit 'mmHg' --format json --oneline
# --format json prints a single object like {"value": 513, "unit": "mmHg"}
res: {"value": 256, "unit": "mmHg"}
